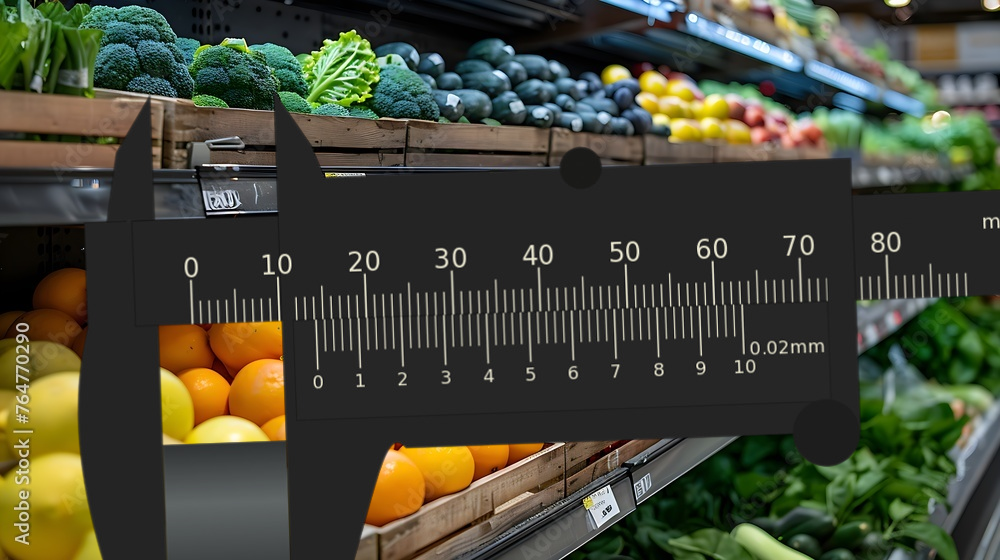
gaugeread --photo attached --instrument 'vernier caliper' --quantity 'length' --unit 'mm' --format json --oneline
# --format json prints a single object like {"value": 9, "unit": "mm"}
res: {"value": 14.2, "unit": "mm"}
